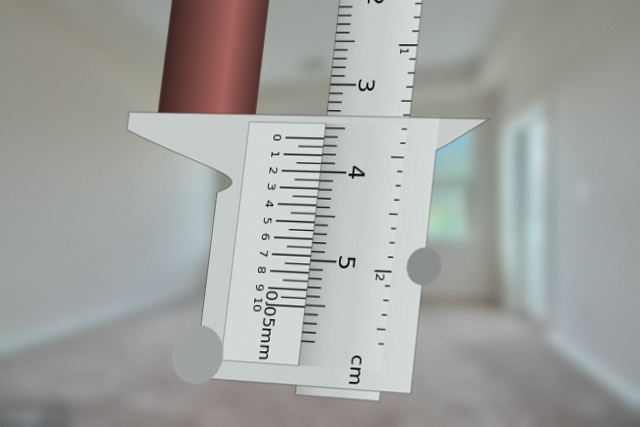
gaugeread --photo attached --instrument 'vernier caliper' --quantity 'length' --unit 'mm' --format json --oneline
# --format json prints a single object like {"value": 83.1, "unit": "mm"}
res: {"value": 36.2, "unit": "mm"}
